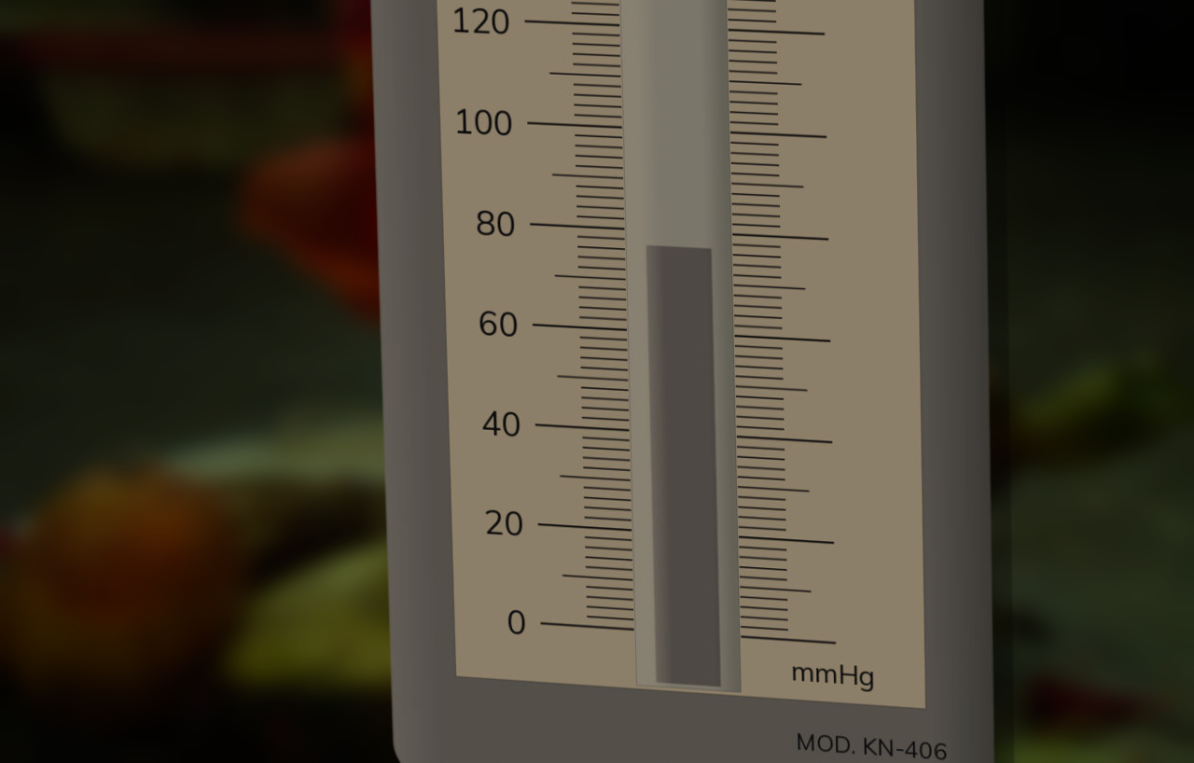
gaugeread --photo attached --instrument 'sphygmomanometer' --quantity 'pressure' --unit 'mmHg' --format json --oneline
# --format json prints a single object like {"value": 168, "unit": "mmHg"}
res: {"value": 77, "unit": "mmHg"}
